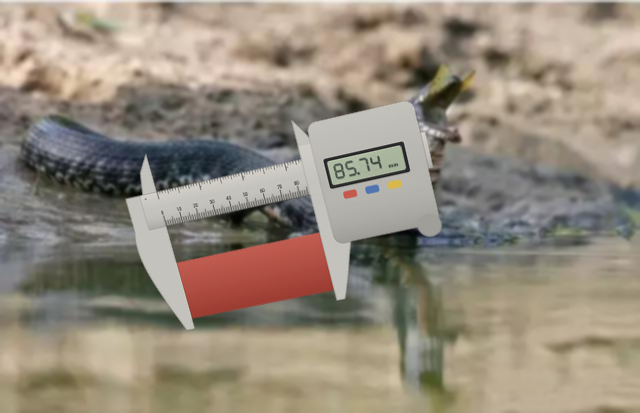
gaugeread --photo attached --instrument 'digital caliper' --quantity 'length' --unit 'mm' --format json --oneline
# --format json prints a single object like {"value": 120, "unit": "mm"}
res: {"value": 85.74, "unit": "mm"}
